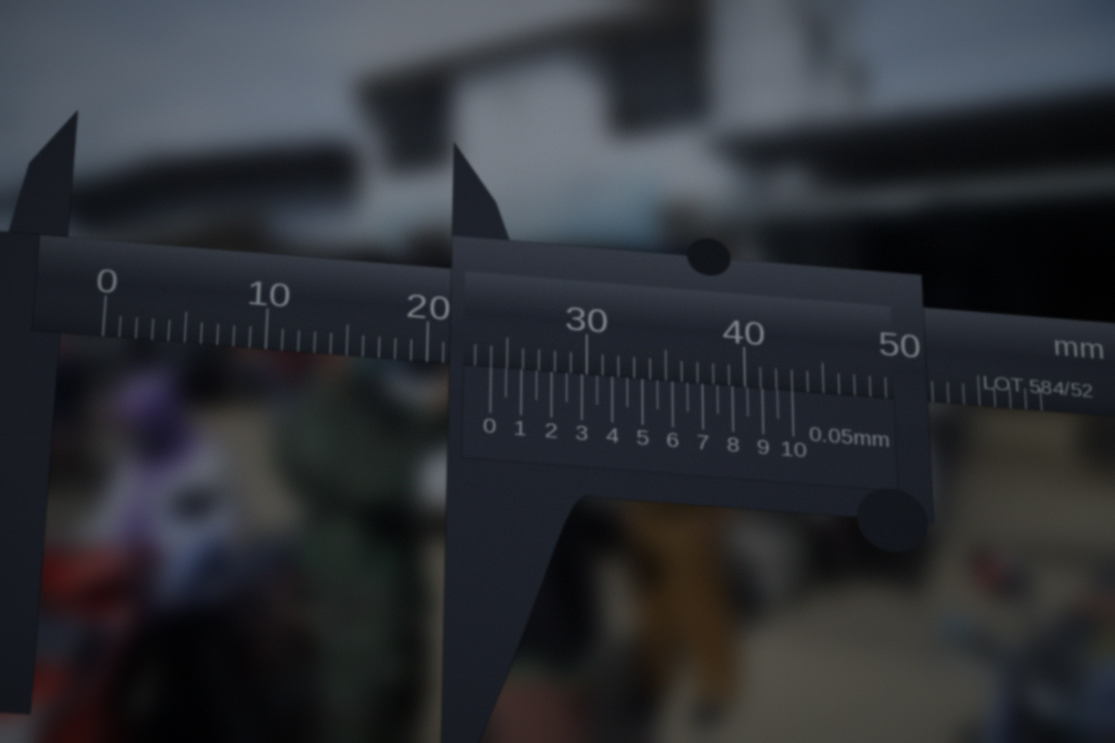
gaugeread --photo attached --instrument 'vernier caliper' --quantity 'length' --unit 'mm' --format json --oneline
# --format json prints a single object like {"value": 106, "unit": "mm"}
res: {"value": 24.0, "unit": "mm"}
